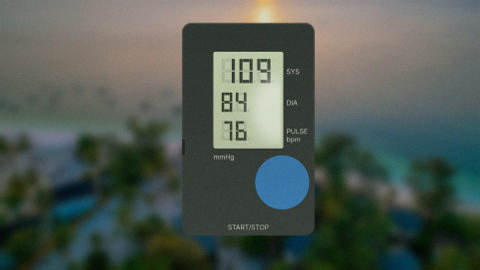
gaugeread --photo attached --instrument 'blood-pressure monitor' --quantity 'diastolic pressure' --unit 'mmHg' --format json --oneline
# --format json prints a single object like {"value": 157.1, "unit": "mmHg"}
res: {"value": 84, "unit": "mmHg"}
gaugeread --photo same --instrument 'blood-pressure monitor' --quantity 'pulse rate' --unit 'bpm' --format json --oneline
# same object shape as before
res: {"value": 76, "unit": "bpm"}
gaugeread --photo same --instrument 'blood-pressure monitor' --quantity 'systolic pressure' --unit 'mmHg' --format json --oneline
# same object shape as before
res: {"value": 109, "unit": "mmHg"}
